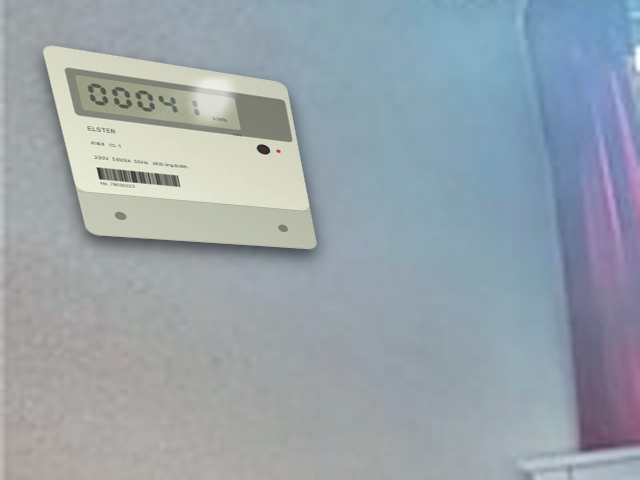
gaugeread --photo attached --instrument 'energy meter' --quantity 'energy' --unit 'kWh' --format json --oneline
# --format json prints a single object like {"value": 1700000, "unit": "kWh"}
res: {"value": 41, "unit": "kWh"}
